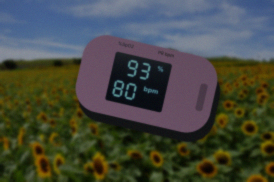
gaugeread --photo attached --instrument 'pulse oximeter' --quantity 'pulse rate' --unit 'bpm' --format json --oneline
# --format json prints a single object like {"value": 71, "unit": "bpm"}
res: {"value": 80, "unit": "bpm"}
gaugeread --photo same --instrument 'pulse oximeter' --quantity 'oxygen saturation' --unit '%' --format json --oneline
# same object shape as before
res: {"value": 93, "unit": "%"}
